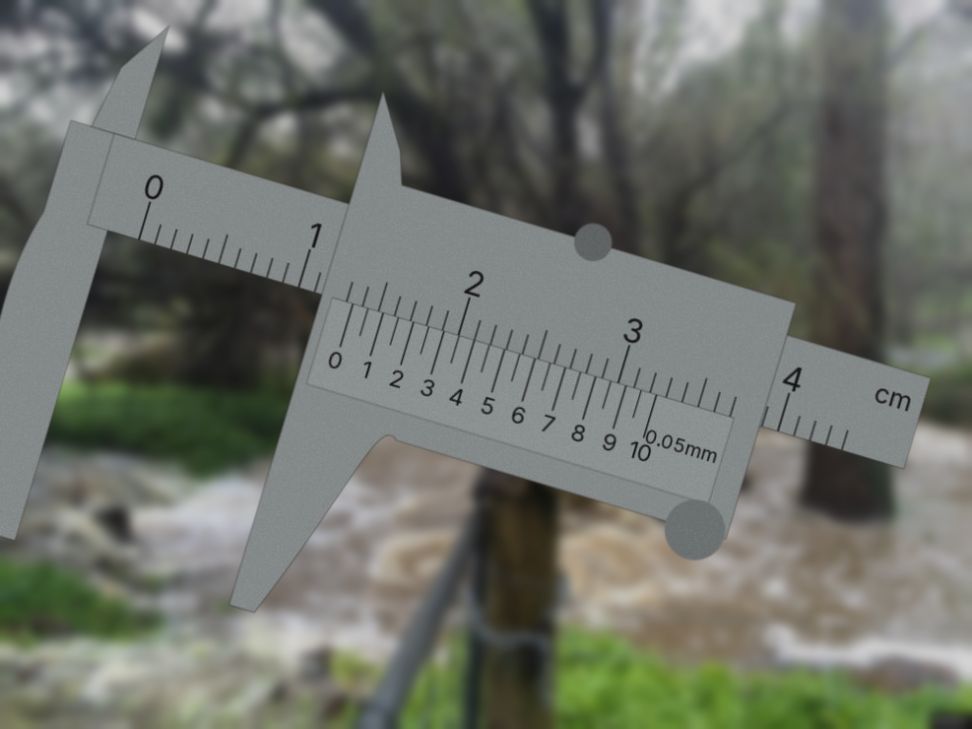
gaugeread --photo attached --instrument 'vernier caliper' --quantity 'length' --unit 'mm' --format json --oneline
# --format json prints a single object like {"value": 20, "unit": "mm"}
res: {"value": 13.4, "unit": "mm"}
